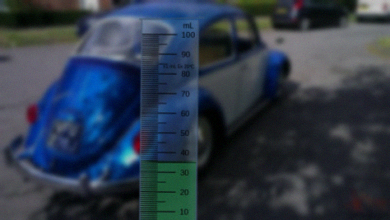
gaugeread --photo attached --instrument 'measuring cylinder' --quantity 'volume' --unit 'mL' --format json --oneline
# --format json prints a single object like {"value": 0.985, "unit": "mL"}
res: {"value": 35, "unit": "mL"}
